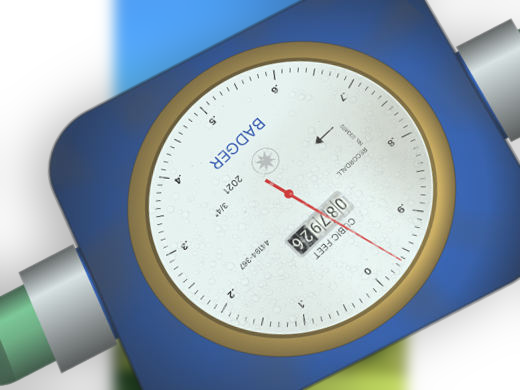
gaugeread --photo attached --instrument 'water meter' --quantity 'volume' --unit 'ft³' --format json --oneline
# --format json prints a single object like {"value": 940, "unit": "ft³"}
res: {"value": 87925.96, "unit": "ft³"}
